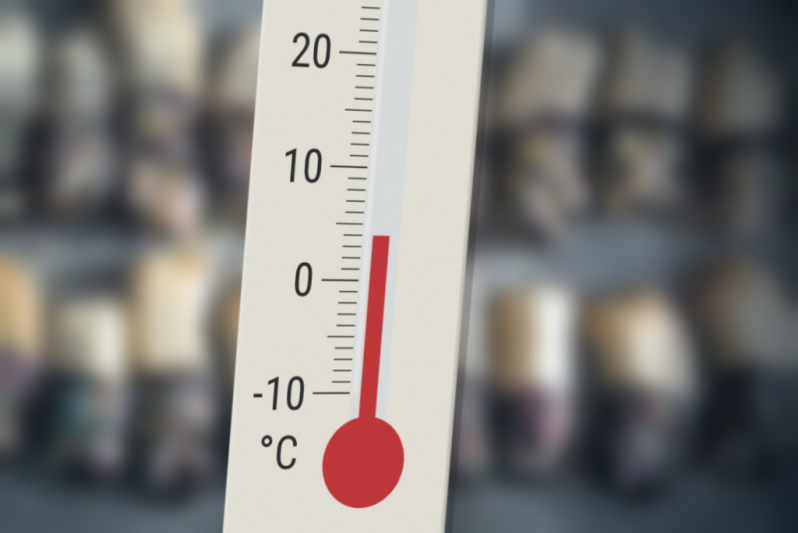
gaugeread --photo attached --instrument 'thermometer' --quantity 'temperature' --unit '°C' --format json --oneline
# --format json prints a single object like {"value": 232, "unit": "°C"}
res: {"value": 4, "unit": "°C"}
